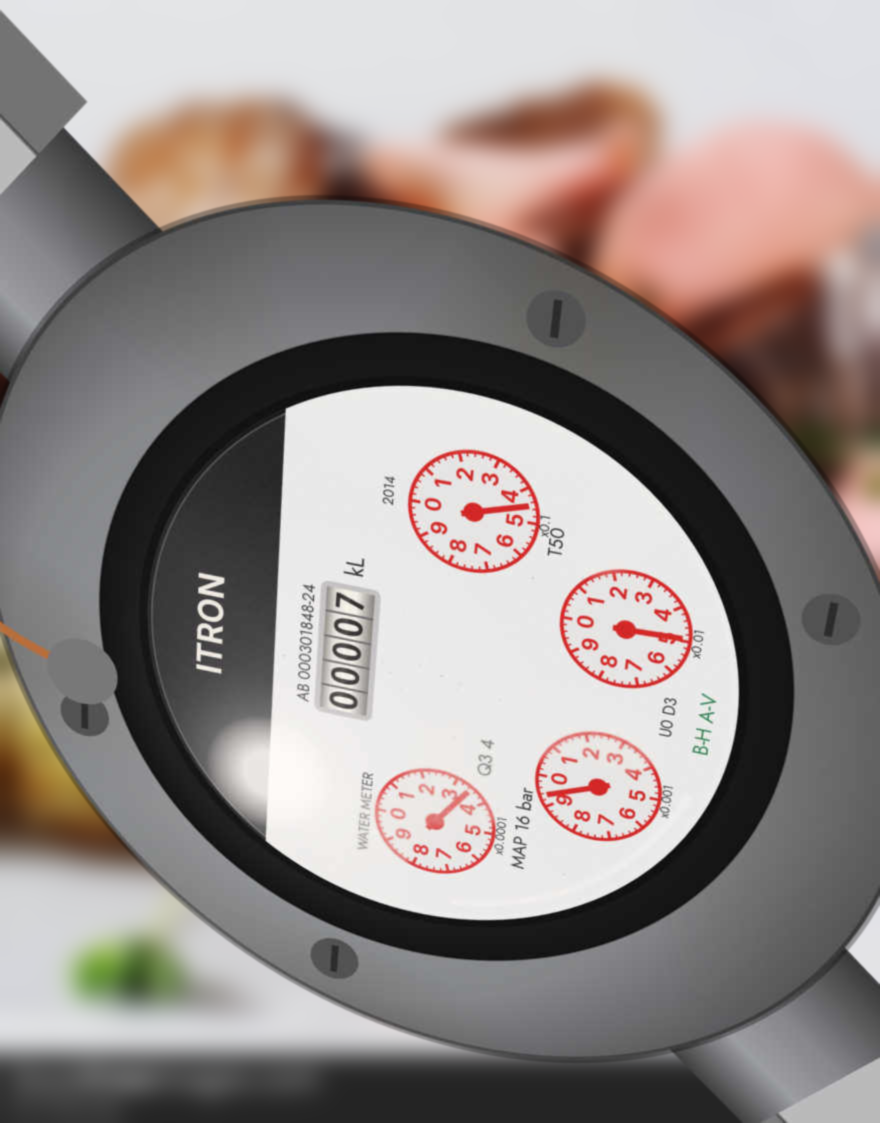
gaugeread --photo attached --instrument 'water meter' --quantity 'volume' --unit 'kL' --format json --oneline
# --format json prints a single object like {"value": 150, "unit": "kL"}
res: {"value": 7.4493, "unit": "kL"}
